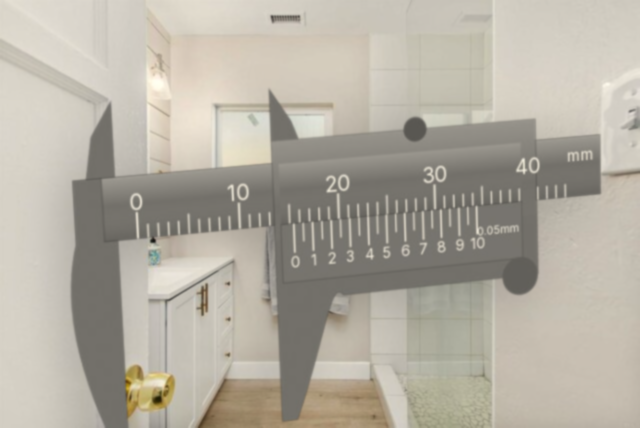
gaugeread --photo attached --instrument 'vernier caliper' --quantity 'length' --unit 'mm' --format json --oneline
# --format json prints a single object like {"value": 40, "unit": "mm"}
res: {"value": 15.4, "unit": "mm"}
